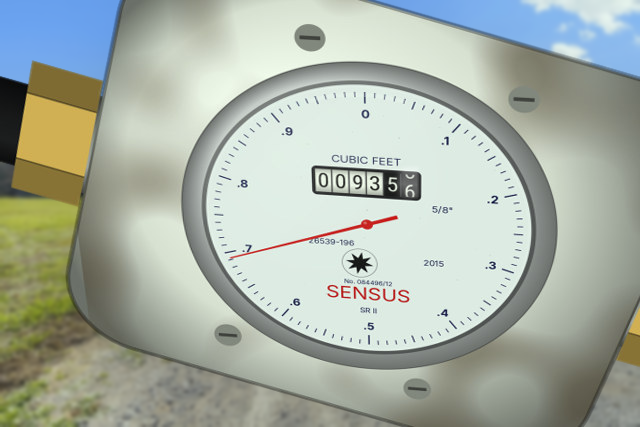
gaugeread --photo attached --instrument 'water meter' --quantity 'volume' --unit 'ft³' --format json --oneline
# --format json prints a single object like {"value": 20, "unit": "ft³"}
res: {"value": 9355.69, "unit": "ft³"}
